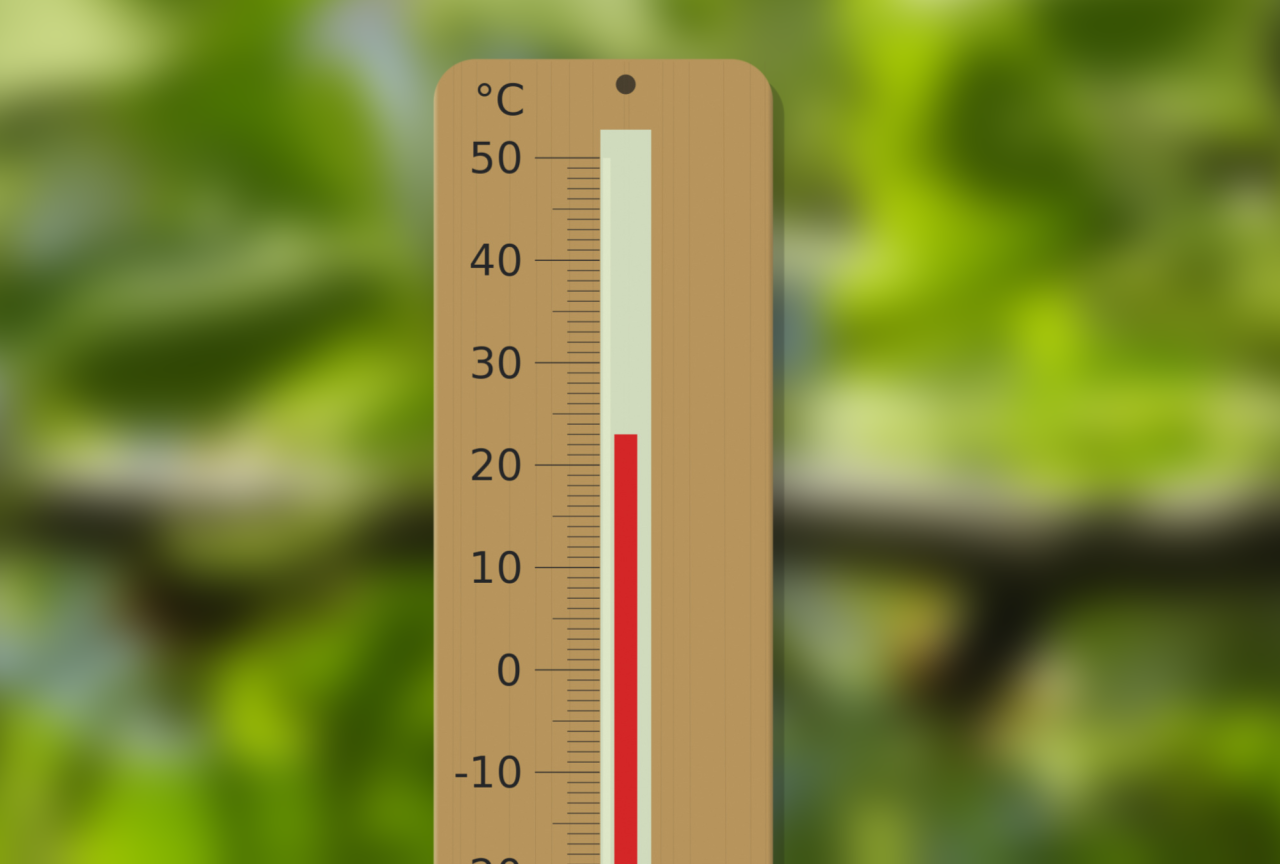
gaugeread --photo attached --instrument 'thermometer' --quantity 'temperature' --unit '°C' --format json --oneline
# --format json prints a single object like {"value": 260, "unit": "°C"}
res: {"value": 23, "unit": "°C"}
